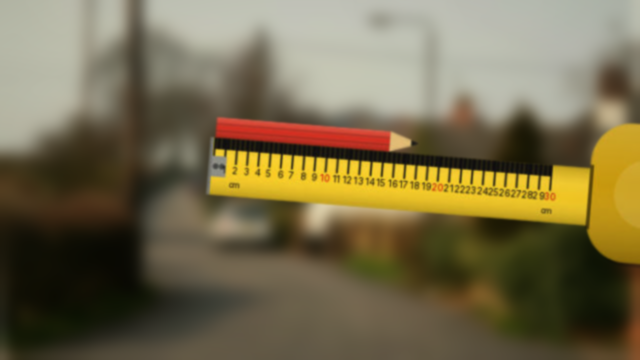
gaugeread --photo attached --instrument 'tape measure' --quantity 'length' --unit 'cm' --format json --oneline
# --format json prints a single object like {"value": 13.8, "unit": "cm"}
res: {"value": 18, "unit": "cm"}
